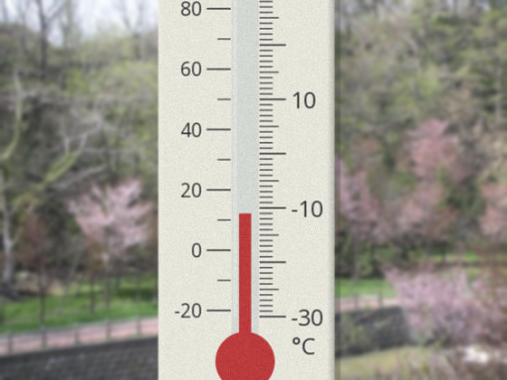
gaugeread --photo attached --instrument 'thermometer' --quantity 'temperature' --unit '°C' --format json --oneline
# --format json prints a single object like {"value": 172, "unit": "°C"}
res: {"value": -11, "unit": "°C"}
